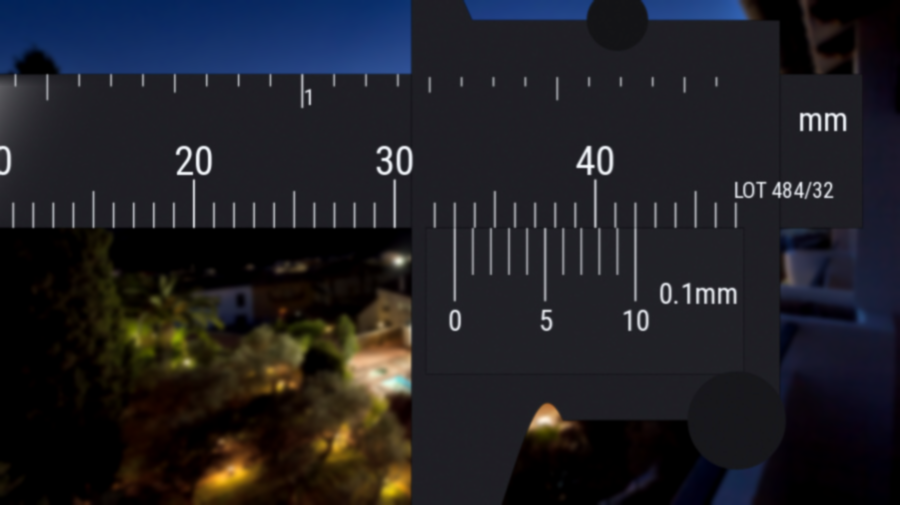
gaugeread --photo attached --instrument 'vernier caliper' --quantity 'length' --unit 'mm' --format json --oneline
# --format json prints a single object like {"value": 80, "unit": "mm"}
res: {"value": 33.0, "unit": "mm"}
